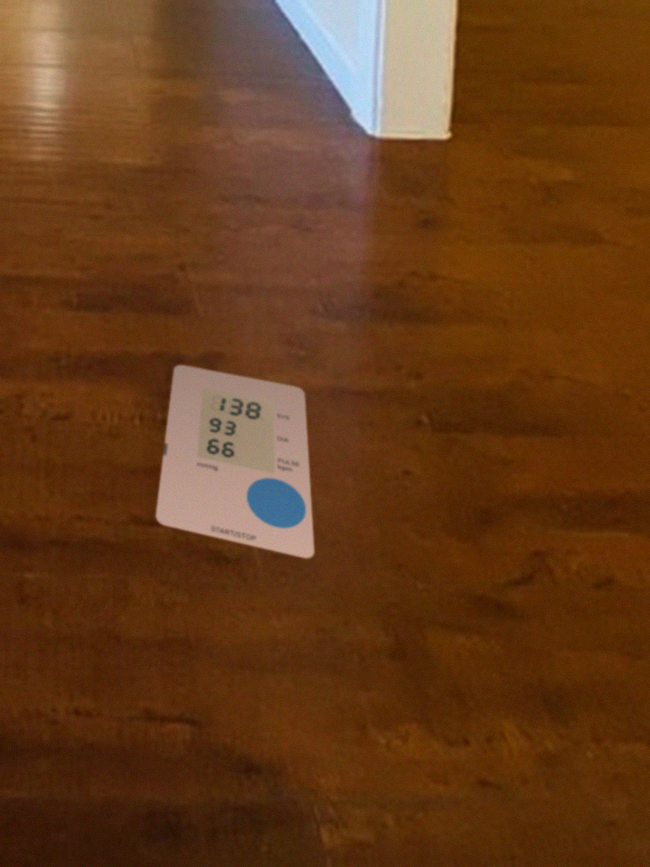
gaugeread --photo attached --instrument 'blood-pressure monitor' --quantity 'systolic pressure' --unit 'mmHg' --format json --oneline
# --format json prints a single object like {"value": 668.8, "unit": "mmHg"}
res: {"value": 138, "unit": "mmHg"}
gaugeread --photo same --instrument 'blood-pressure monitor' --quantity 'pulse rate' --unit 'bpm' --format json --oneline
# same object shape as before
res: {"value": 66, "unit": "bpm"}
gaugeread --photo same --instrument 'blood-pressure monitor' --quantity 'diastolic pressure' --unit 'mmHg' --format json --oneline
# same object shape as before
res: {"value": 93, "unit": "mmHg"}
